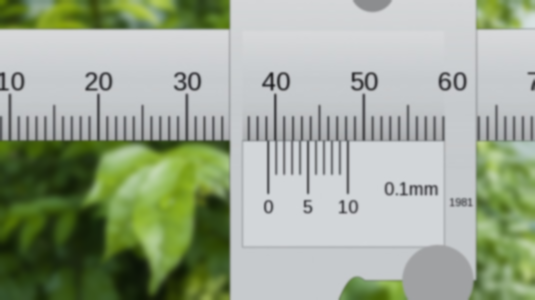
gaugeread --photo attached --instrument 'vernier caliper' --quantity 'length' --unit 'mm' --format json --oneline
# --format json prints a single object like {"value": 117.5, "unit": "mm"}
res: {"value": 39.2, "unit": "mm"}
